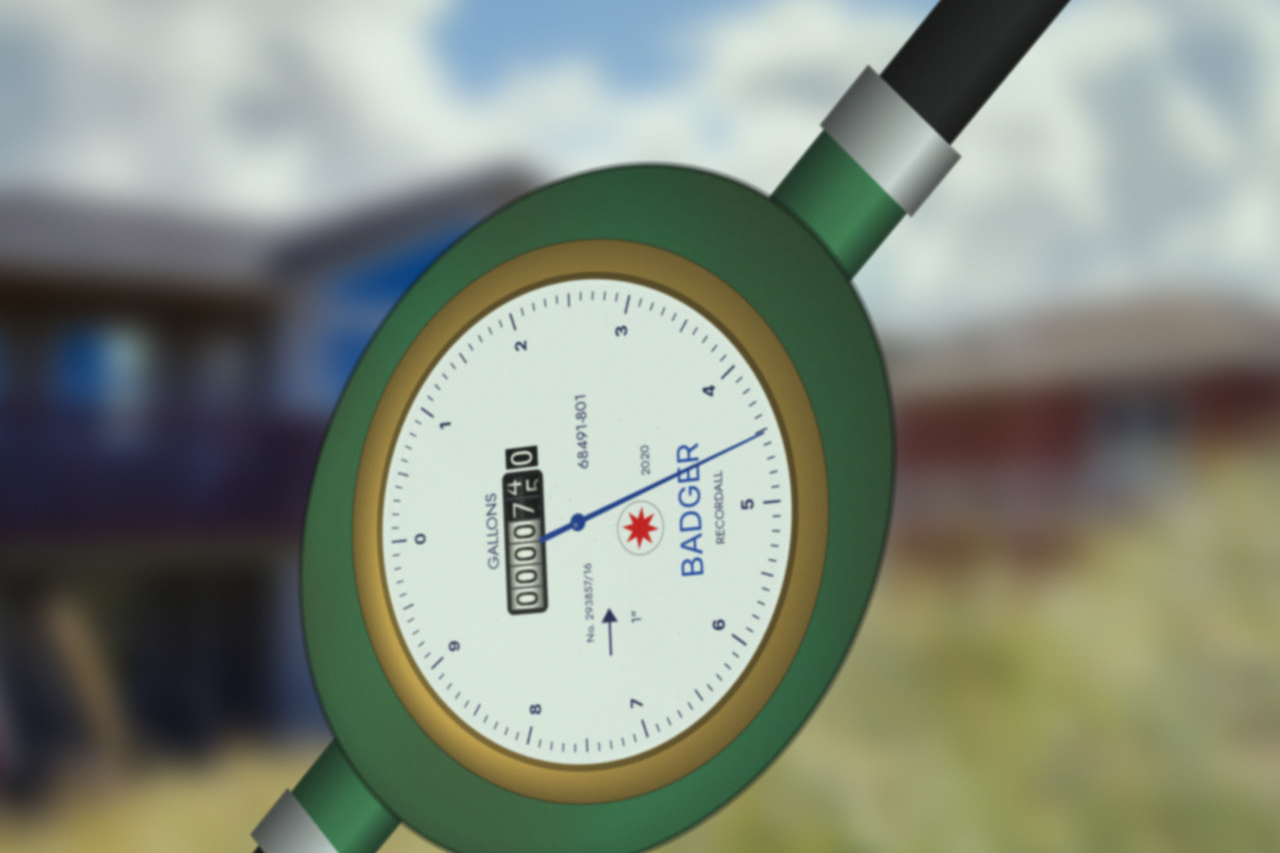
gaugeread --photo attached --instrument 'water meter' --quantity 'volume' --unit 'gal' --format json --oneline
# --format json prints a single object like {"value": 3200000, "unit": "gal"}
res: {"value": 744.5, "unit": "gal"}
